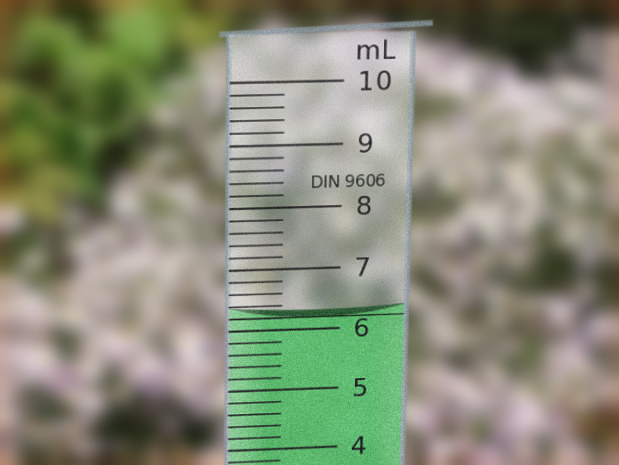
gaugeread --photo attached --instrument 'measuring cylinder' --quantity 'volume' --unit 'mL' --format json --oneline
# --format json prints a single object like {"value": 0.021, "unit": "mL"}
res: {"value": 6.2, "unit": "mL"}
